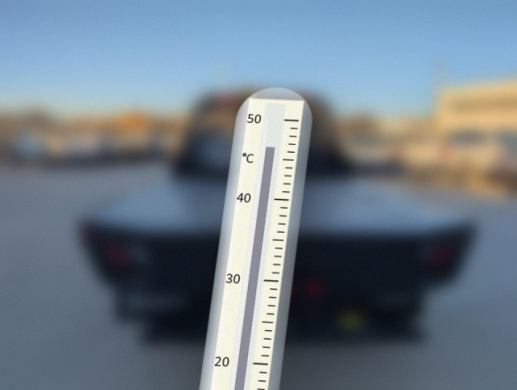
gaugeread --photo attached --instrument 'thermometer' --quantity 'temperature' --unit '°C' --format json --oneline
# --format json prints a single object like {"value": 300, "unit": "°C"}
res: {"value": 46.5, "unit": "°C"}
